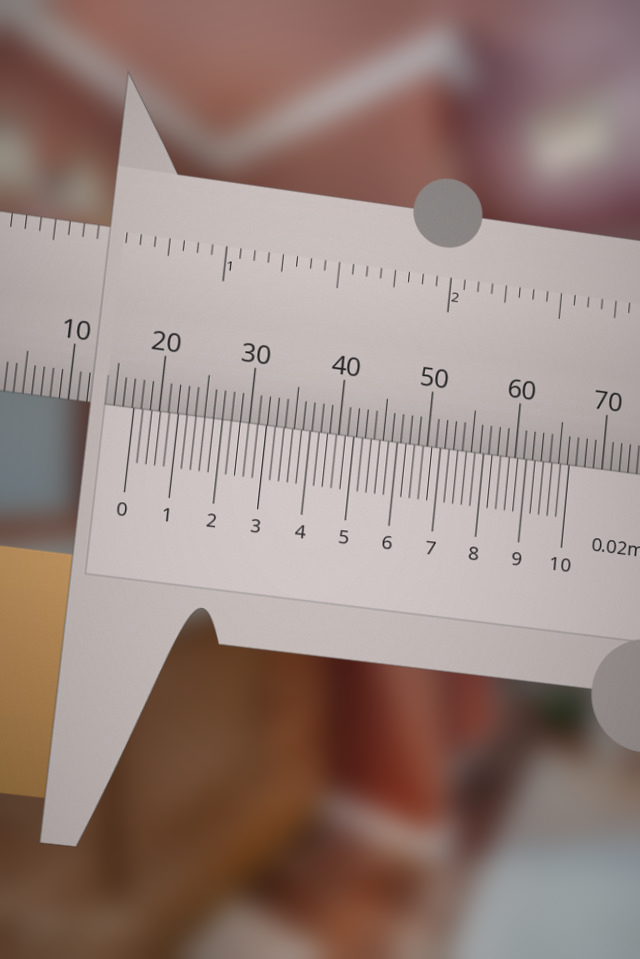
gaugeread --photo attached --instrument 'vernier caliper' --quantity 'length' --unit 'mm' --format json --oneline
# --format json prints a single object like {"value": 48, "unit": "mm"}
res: {"value": 17.2, "unit": "mm"}
